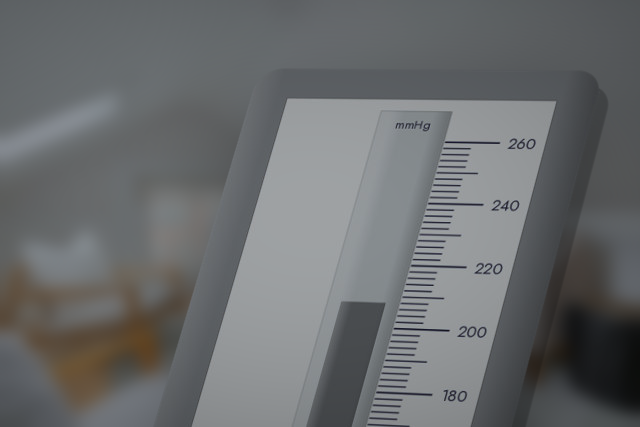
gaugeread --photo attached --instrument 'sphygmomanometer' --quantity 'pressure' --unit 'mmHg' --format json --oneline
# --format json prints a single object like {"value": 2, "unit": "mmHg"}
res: {"value": 208, "unit": "mmHg"}
